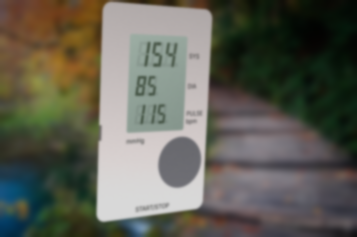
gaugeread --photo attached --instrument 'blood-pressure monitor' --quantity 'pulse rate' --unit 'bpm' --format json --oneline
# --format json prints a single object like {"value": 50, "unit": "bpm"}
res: {"value": 115, "unit": "bpm"}
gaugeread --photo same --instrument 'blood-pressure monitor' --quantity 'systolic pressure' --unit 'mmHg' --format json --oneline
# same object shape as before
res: {"value": 154, "unit": "mmHg"}
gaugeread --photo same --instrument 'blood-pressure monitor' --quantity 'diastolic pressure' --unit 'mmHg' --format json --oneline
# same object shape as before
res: {"value": 85, "unit": "mmHg"}
